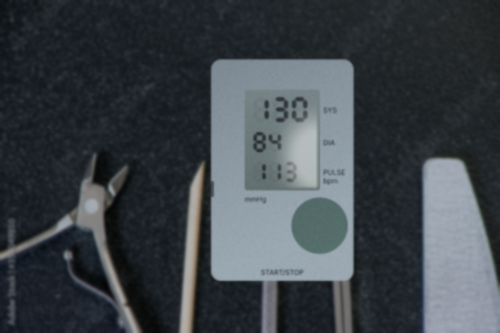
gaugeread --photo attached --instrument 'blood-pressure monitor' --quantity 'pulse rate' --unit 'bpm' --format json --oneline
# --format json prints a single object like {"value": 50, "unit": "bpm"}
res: {"value": 113, "unit": "bpm"}
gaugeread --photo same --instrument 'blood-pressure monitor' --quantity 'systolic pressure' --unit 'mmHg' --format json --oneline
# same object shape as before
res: {"value": 130, "unit": "mmHg"}
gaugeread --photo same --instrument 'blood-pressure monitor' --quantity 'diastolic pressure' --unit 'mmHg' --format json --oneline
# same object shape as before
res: {"value": 84, "unit": "mmHg"}
